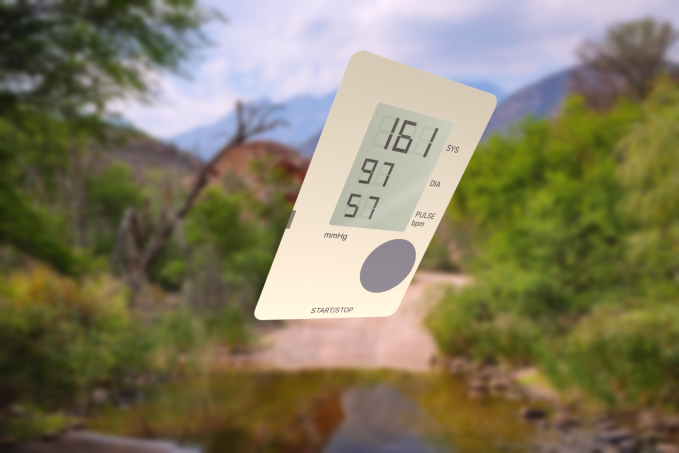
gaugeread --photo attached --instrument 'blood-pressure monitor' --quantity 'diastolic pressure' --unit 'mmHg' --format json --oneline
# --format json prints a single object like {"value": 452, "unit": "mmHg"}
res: {"value": 97, "unit": "mmHg"}
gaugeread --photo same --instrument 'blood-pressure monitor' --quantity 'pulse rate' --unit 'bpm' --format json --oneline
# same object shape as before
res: {"value": 57, "unit": "bpm"}
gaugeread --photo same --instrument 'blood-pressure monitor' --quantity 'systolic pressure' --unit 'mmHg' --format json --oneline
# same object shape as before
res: {"value": 161, "unit": "mmHg"}
